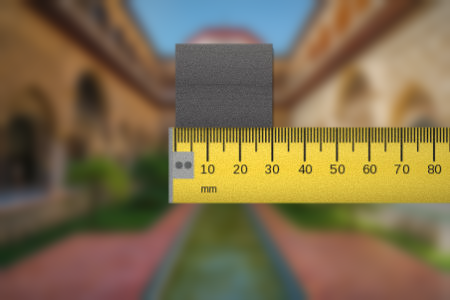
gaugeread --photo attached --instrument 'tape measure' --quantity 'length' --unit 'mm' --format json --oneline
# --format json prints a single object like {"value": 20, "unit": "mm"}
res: {"value": 30, "unit": "mm"}
